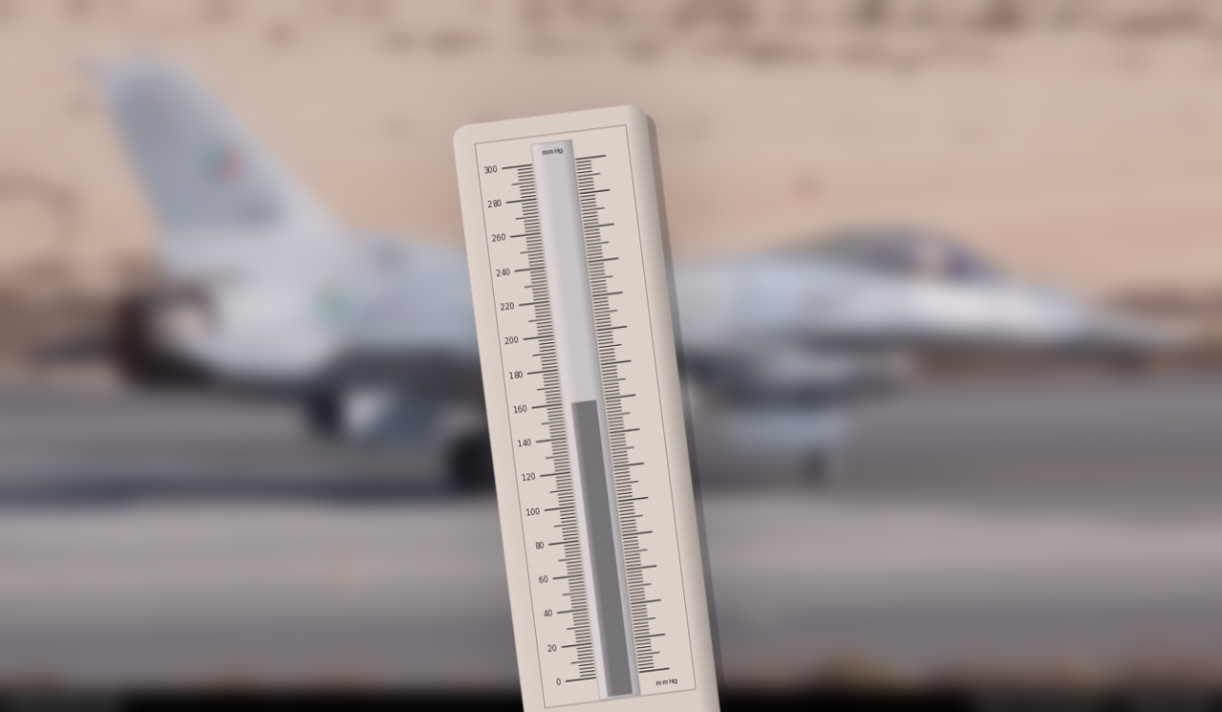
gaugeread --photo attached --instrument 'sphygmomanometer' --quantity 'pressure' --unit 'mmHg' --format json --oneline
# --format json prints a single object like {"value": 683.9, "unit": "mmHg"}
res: {"value": 160, "unit": "mmHg"}
